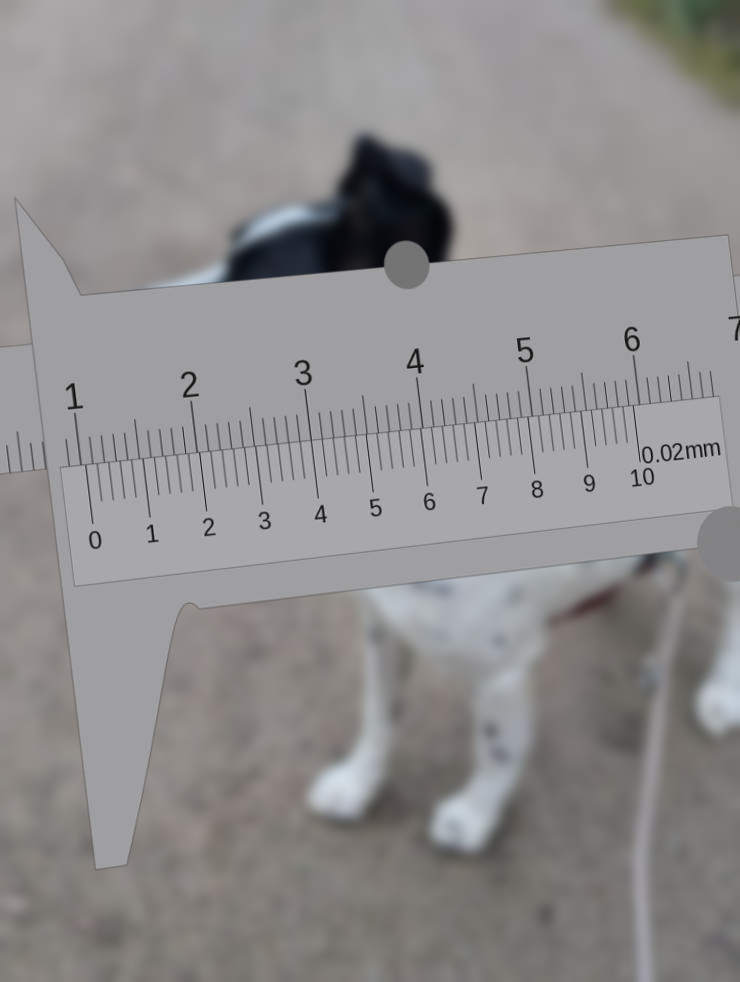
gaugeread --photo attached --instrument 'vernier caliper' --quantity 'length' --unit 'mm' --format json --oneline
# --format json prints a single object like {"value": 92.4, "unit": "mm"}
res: {"value": 10.4, "unit": "mm"}
